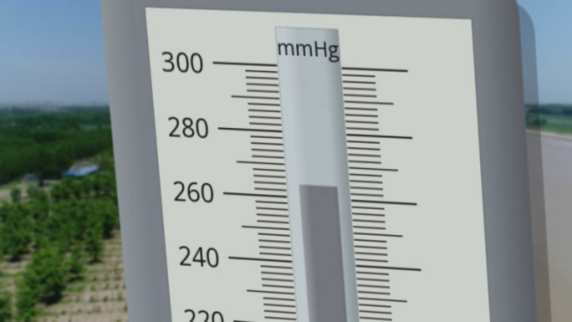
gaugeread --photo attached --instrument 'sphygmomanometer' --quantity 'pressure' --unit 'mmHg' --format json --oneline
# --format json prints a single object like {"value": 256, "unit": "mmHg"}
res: {"value": 264, "unit": "mmHg"}
